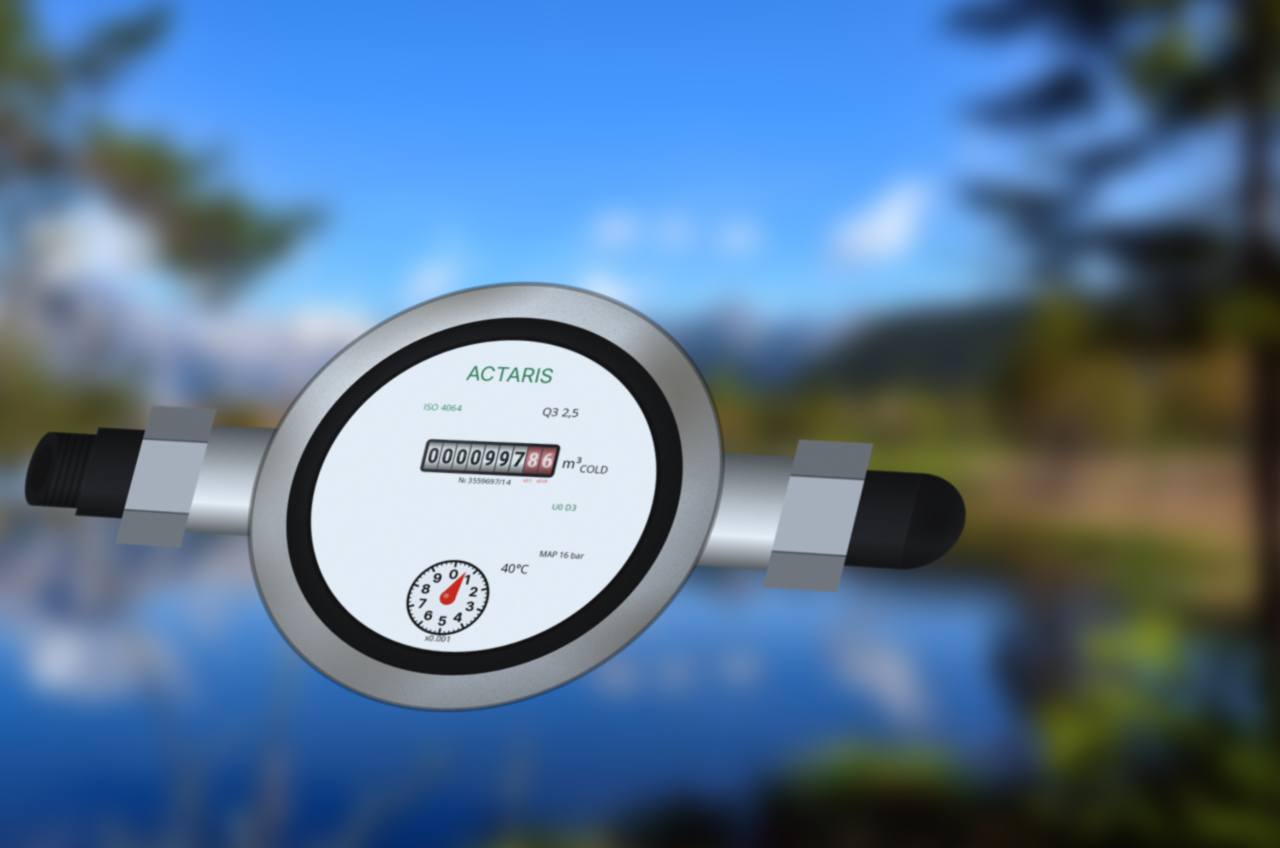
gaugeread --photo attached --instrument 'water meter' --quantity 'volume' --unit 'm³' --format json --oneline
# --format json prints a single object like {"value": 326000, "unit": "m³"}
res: {"value": 997.860, "unit": "m³"}
